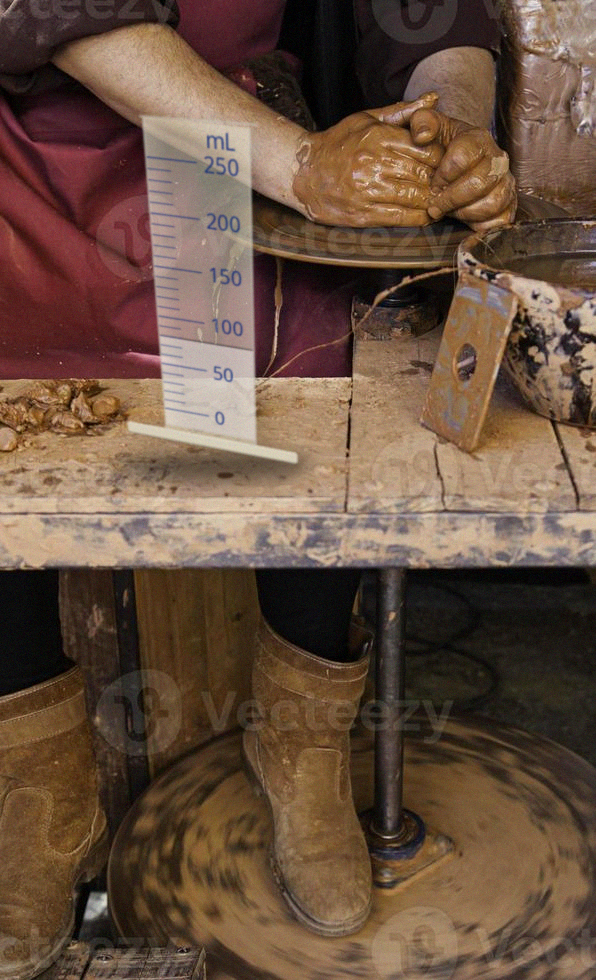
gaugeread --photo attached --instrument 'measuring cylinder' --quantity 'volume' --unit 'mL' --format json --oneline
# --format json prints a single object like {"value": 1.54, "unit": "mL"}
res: {"value": 80, "unit": "mL"}
